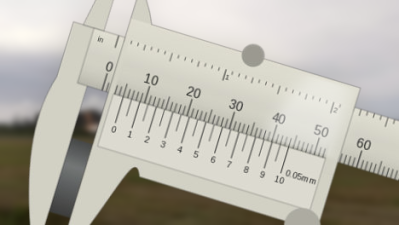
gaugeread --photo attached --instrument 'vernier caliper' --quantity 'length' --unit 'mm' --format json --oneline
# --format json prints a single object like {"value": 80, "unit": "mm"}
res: {"value": 5.0, "unit": "mm"}
